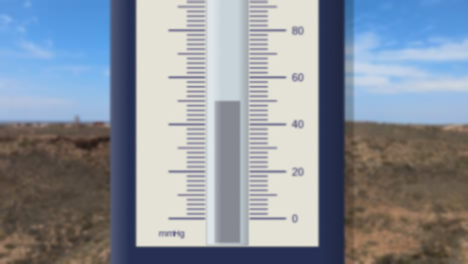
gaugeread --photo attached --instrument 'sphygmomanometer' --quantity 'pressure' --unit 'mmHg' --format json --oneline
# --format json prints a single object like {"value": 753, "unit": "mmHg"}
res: {"value": 50, "unit": "mmHg"}
